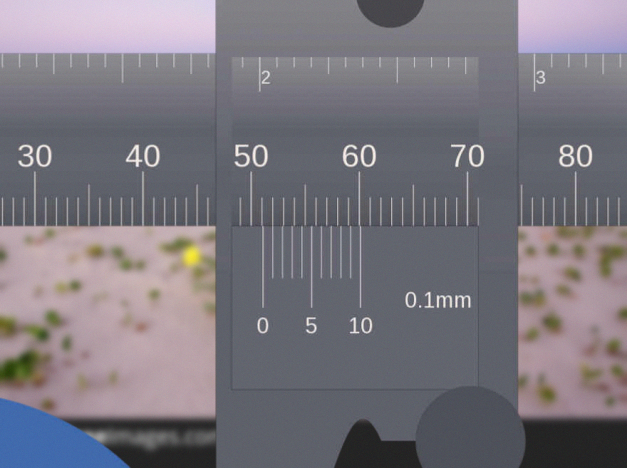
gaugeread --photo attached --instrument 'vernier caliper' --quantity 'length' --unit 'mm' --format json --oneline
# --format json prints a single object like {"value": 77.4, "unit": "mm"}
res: {"value": 51.1, "unit": "mm"}
